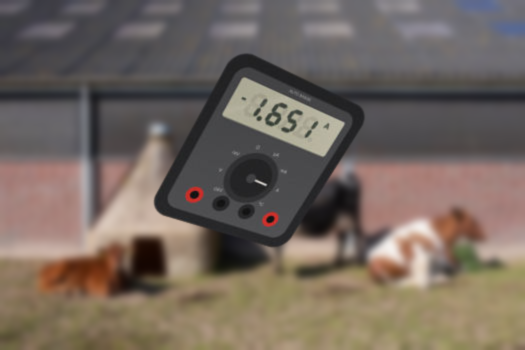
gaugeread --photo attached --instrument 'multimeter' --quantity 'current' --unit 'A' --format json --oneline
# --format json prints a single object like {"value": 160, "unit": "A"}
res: {"value": -1.651, "unit": "A"}
